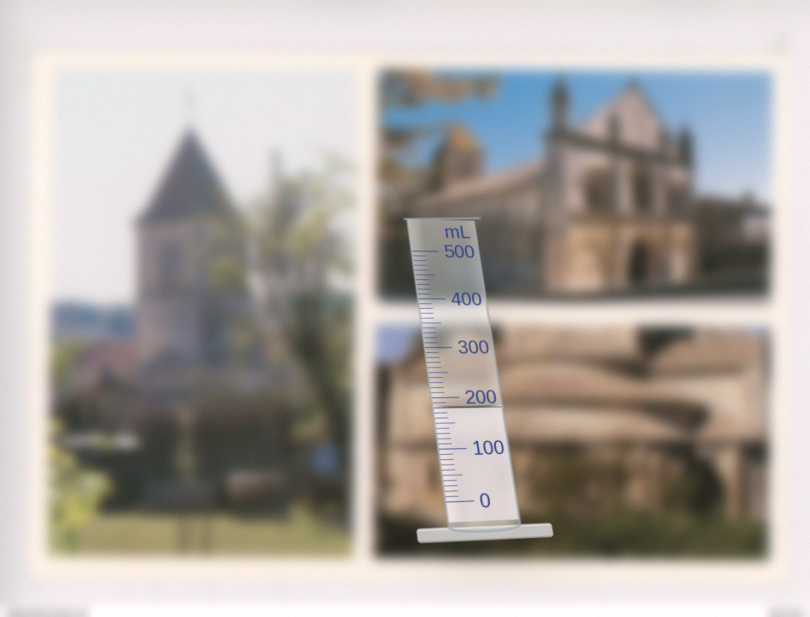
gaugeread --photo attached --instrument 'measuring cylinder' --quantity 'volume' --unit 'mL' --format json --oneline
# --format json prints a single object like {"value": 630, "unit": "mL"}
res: {"value": 180, "unit": "mL"}
